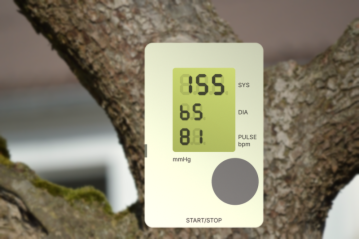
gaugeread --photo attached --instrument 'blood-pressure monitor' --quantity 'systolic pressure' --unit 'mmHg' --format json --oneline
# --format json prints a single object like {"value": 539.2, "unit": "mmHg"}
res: {"value": 155, "unit": "mmHg"}
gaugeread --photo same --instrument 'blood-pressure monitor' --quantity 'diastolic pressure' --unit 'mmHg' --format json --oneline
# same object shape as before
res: {"value": 65, "unit": "mmHg"}
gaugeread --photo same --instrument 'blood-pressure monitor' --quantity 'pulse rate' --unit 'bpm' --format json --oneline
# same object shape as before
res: {"value": 81, "unit": "bpm"}
